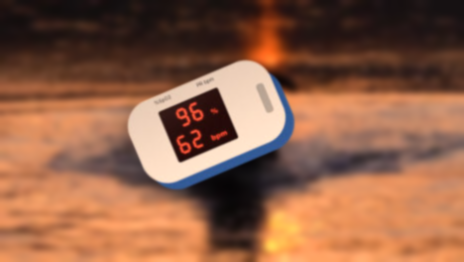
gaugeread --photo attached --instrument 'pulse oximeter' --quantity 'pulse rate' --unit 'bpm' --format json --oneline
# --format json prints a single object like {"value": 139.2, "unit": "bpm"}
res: {"value": 62, "unit": "bpm"}
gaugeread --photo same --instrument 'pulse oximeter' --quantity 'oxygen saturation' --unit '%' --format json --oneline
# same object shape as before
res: {"value": 96, "unit": "%"}
